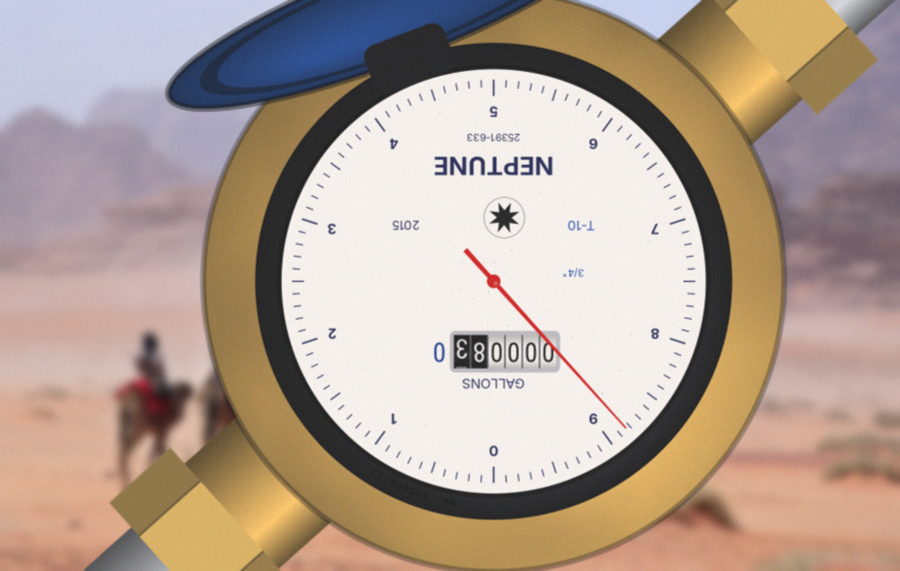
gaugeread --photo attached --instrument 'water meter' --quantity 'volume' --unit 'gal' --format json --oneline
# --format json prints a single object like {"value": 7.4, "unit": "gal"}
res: {"value": 828.8, "unit": "gal"}
